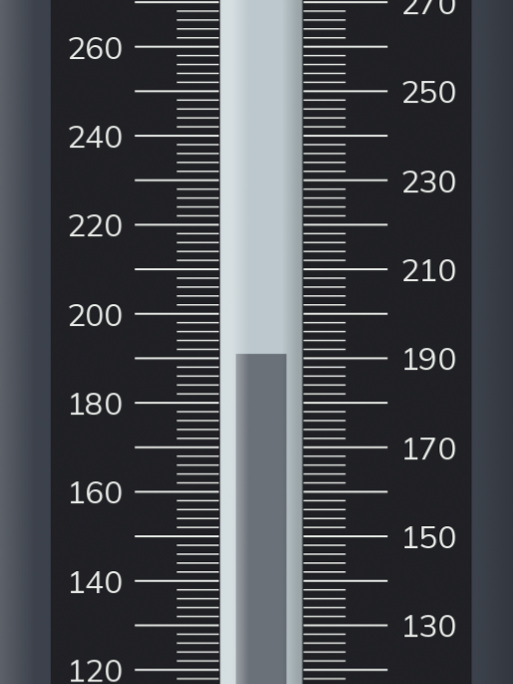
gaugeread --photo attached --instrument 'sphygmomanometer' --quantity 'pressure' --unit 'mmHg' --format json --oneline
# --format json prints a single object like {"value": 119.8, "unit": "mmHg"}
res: {"value": 191, "unit": "mmHg"}
